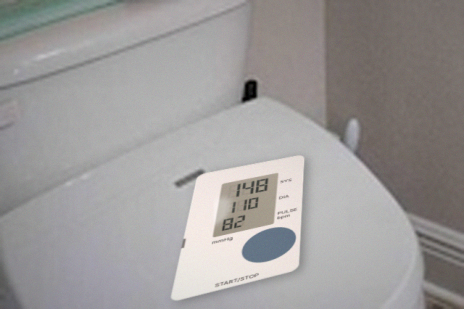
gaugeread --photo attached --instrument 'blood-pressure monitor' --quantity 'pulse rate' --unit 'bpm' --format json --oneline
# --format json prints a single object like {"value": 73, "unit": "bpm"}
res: {"value": 82, "unit": "bpm"}
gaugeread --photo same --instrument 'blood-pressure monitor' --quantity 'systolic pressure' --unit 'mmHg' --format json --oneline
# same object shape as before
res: {"value": 148, "unit": "mmHg"}
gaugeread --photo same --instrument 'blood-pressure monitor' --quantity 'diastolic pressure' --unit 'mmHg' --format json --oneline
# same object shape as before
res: {"value": 110, "unit": "mmHg"}
